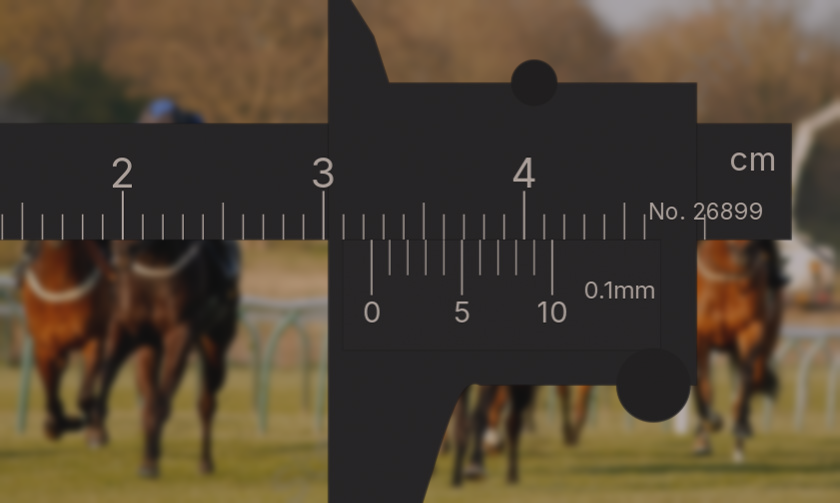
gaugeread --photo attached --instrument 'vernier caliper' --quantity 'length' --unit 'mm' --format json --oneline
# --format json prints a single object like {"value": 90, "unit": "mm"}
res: {"value": 32.4, "unit": "mm"}
